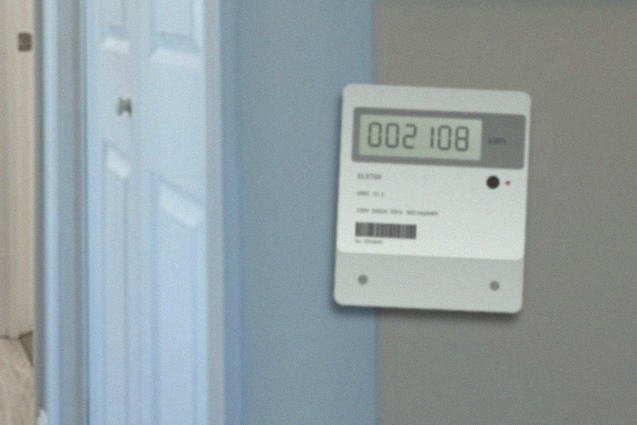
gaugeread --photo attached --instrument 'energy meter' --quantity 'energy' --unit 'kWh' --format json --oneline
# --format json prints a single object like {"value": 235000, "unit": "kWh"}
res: {"value": 2108, "unit": "kWh"}
